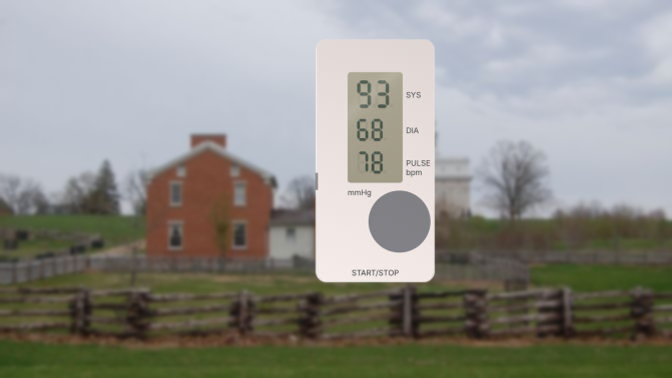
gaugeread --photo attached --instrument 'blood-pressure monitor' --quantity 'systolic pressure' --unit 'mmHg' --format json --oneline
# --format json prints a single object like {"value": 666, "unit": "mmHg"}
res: {"value": 93, "unit": "mmHg"}
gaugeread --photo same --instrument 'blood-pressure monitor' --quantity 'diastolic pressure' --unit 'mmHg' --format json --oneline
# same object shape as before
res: {"value": 68, "unit": "mmHg"}
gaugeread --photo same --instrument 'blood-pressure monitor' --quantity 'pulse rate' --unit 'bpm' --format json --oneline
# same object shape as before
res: {"value": 78, "unit": "bpm"}
